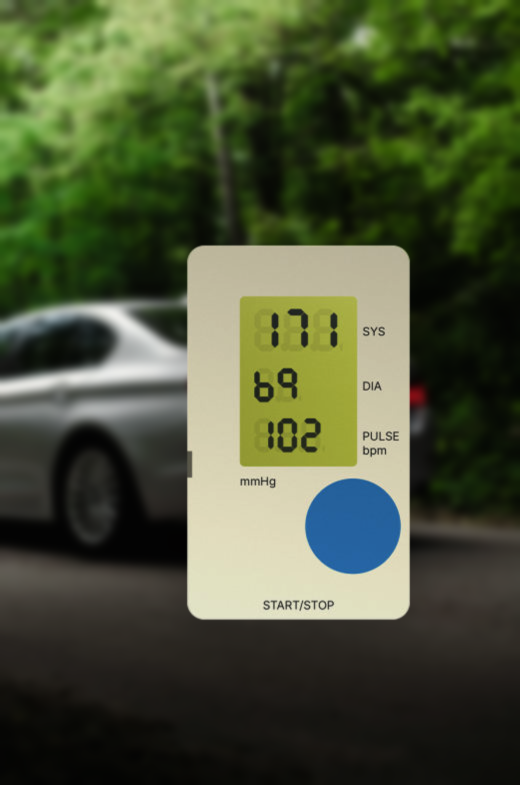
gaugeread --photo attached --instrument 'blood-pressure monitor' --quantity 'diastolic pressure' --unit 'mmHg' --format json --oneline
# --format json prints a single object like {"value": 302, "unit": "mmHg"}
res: {"value": 69, "unit": "mmHg"}
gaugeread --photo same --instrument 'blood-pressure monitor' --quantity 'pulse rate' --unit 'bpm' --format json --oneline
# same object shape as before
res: {"value": 102, "unit": "bpm"}
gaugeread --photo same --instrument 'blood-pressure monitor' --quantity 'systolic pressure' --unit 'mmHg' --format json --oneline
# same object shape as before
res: {"value": 171, "unit": "mmHg"}
